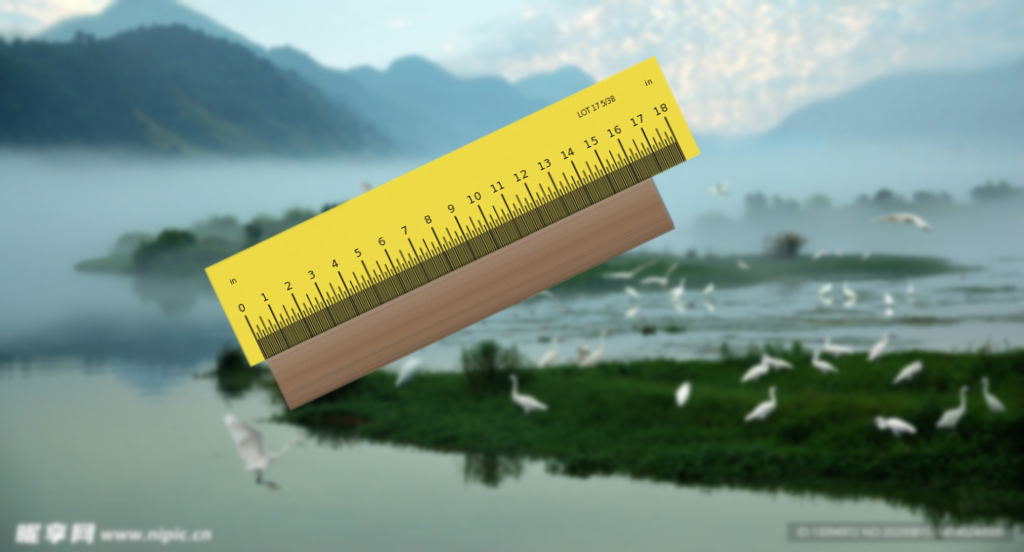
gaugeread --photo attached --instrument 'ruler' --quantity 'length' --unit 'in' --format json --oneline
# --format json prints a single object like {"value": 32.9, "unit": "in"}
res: {"value": 16.5, "unit": "in"}
